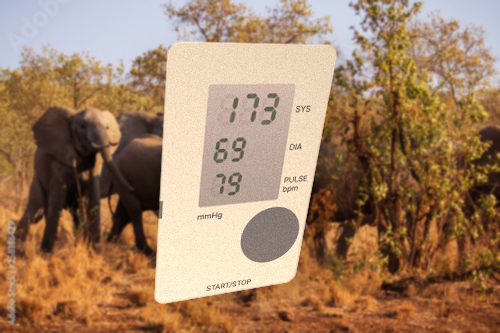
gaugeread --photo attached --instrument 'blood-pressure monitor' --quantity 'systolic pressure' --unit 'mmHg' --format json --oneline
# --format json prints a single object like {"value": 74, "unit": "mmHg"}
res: {"value": 173, "unit": "mmHg"}
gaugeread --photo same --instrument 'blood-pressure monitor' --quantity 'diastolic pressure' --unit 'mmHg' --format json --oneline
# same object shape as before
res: {"value": 69, "unit": "mmHg"}
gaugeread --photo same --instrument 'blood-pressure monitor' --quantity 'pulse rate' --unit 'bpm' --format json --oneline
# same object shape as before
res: {"value": 79, "unit": "bpm"}
